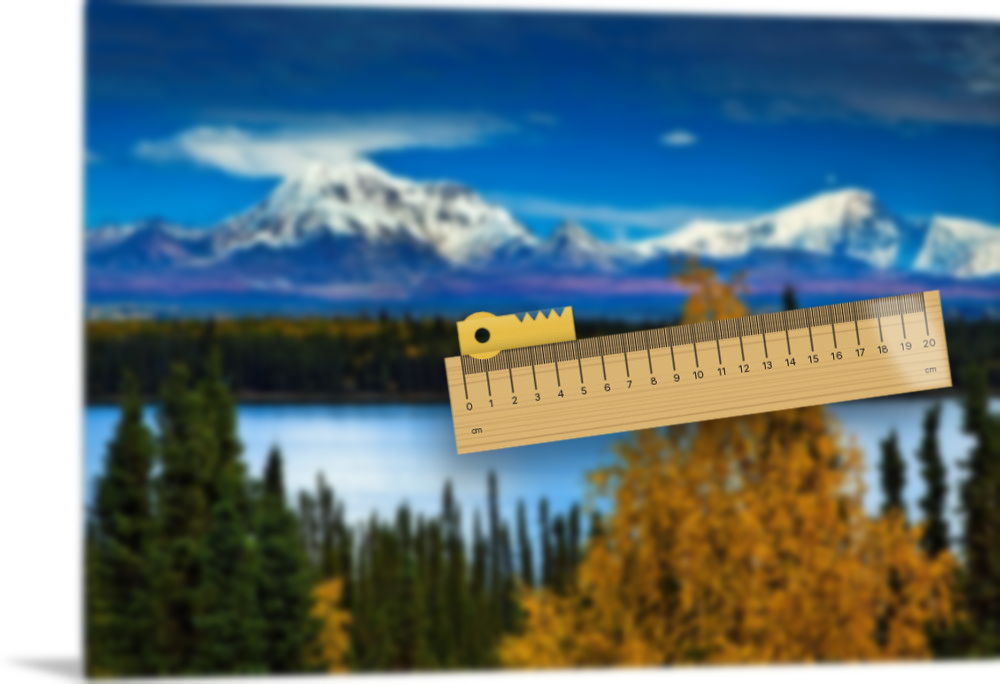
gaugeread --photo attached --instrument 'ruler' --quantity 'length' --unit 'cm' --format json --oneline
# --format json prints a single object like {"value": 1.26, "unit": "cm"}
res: {"value": 5, "unit": "cm"}
